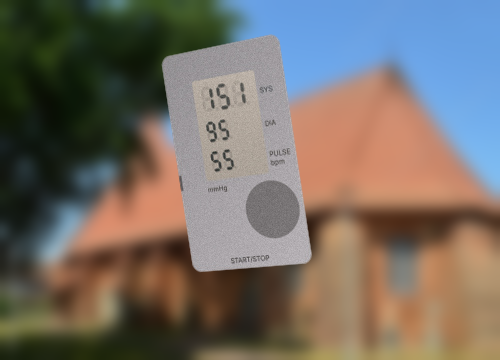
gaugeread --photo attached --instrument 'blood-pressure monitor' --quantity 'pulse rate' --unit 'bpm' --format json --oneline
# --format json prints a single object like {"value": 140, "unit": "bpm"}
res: {"value": 55, "unit": "bpm"}
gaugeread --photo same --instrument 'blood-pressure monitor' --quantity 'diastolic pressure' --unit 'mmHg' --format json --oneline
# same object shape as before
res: {"value": 95, "unit": "mmHg"}
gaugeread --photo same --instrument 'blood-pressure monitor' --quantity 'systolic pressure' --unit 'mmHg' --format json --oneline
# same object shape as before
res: {"value": 151, "unit": "mmHg"}
